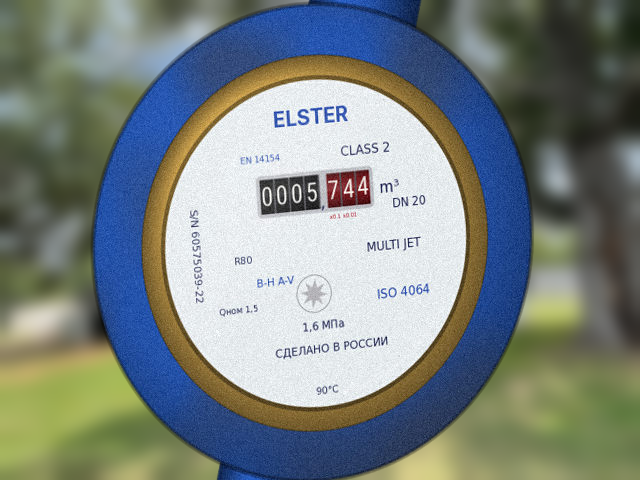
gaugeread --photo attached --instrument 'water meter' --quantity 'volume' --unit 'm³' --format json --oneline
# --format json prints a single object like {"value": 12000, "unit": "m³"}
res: {"value": 5.744, "unit": "m³"}
